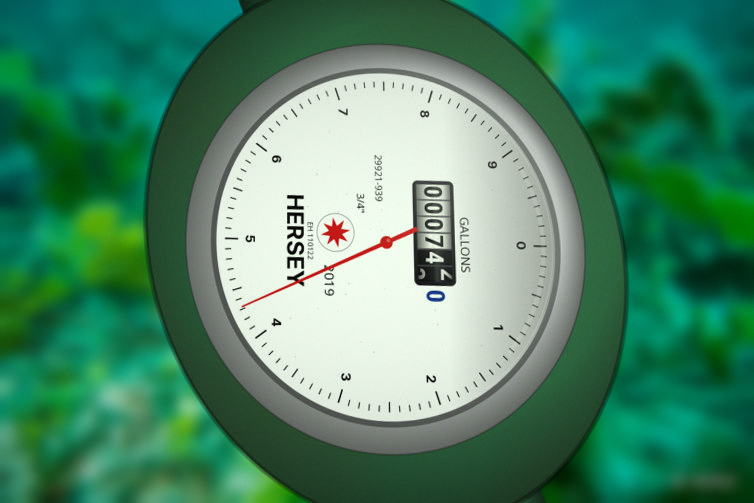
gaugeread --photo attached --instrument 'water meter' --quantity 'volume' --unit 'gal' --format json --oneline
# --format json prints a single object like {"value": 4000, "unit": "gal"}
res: {"value": 7424.3, "unit": "gal"}
